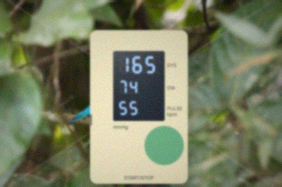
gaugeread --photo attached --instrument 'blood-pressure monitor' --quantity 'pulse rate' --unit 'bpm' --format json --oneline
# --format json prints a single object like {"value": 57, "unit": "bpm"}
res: {"value": 55, "unit": "bpm"}
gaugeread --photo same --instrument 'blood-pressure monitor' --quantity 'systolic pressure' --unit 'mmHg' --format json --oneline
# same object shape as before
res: {"value": 165, "unit": "mmHg"}
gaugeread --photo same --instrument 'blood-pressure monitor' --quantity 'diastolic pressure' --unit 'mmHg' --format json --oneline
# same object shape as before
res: {"value": 74, "unit": "mmHg"}
